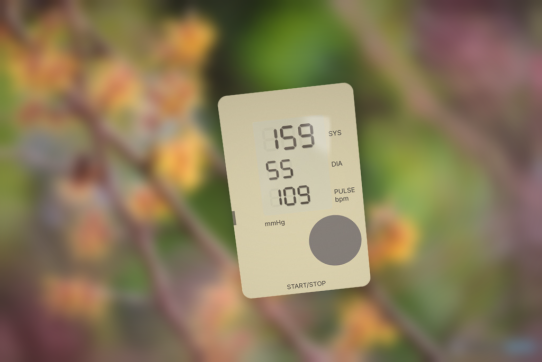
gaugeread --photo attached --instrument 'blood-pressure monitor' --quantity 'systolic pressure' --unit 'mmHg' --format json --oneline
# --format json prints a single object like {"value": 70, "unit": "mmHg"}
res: {"value": 159, "unit": "mmHg"}
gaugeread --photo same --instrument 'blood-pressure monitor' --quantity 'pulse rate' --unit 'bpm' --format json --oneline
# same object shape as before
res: {"value": 109, "unit": "bpm"}
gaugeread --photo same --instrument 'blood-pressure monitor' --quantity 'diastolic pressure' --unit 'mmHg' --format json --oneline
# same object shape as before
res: {"value": 55, "unit": "mmHg"}
